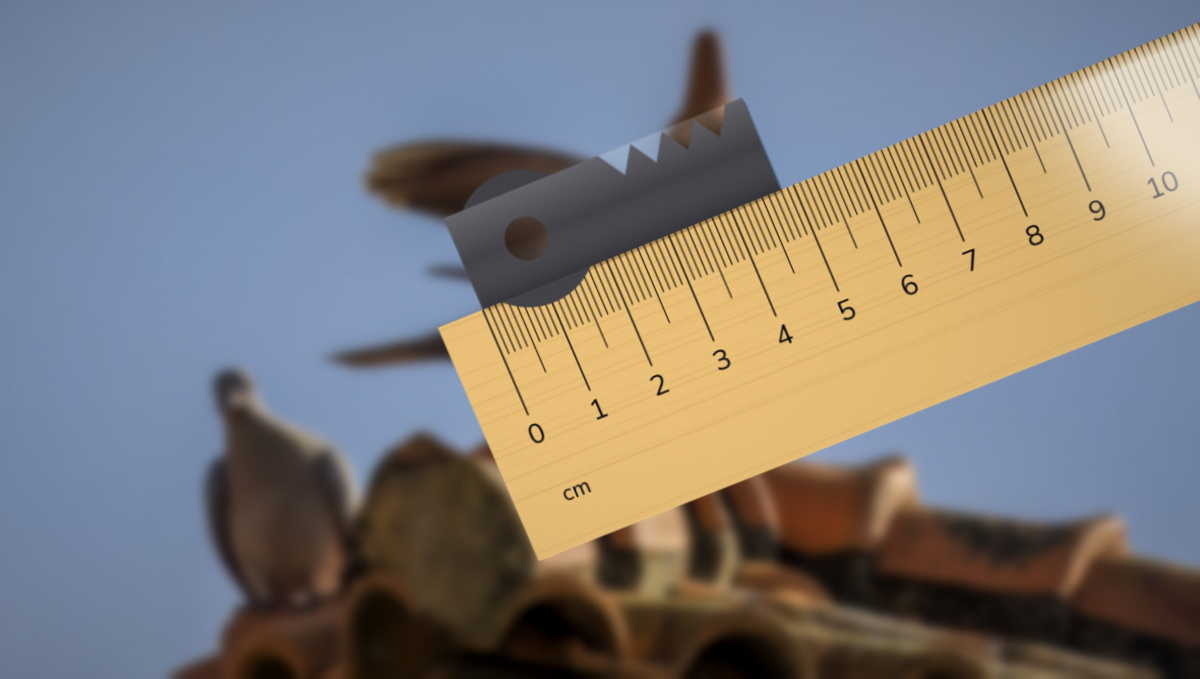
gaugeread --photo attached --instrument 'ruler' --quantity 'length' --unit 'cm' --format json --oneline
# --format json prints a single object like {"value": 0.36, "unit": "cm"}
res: {"value": 4.8, "unit": "cm"}
